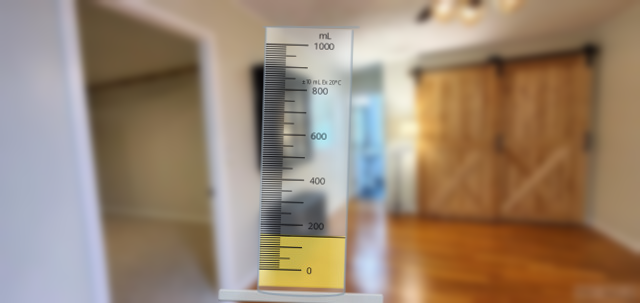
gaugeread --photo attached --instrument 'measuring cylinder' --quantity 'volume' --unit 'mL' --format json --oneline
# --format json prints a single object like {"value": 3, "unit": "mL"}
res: {"value": 150, "unit": "mL"}
